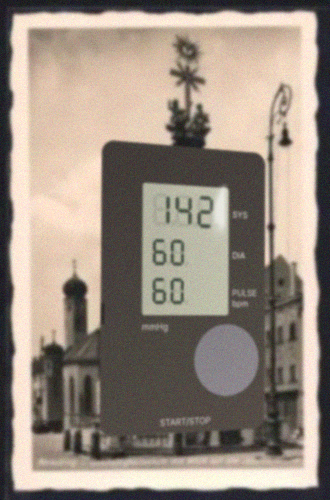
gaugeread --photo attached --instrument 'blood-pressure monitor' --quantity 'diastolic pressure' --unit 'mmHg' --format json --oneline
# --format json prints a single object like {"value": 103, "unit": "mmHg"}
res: {"value": 60, "unit": "mmHg"}
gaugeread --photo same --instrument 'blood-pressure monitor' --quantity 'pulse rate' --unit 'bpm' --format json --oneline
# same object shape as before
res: {"value": 60, "unit": "bpm"}
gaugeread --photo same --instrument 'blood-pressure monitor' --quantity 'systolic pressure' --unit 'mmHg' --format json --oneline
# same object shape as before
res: {"value": 142, "unit": "mmHg"}
